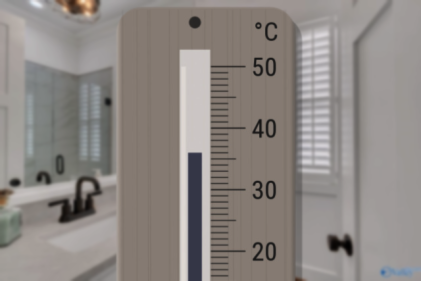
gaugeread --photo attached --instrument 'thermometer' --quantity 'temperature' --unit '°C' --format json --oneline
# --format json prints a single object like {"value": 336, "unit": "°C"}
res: {"value": 36, "unit": "°C"}
